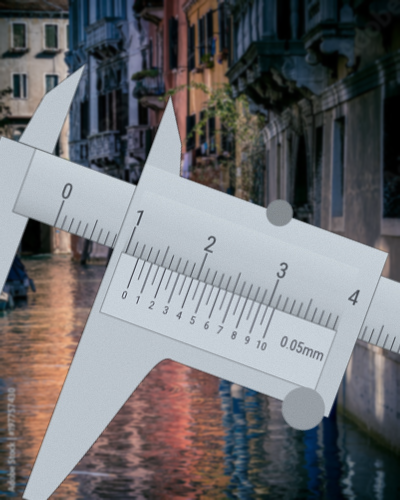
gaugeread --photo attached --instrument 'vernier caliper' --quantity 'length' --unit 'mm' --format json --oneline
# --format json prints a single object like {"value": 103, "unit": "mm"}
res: {"value": 11.8, "unit": "mm"}
